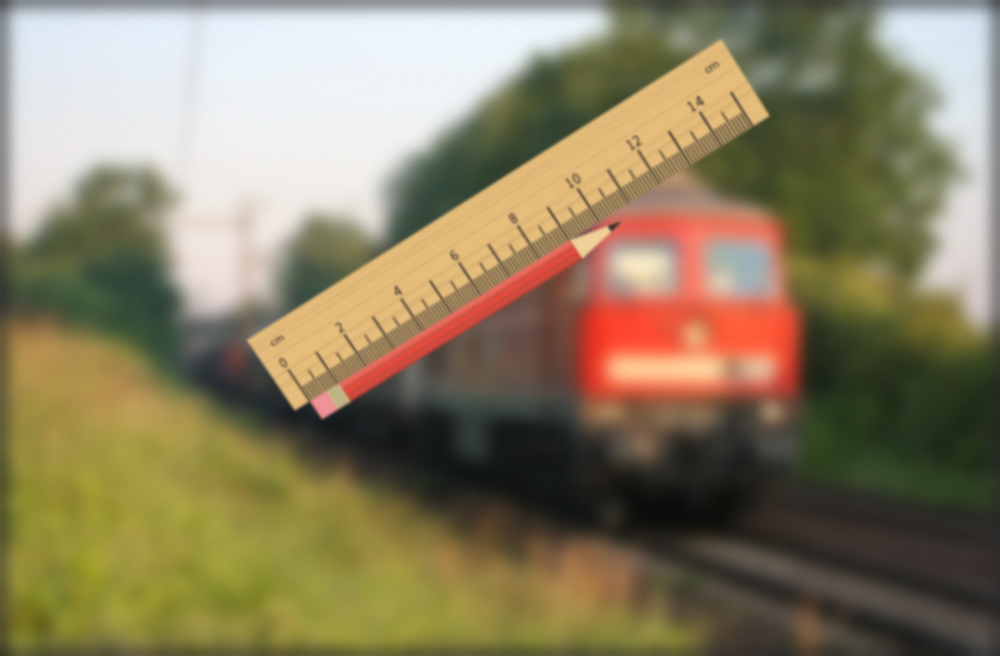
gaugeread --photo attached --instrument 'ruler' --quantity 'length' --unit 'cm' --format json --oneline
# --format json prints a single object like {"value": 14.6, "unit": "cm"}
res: {"value": 10.5, "unit": "cm"}
